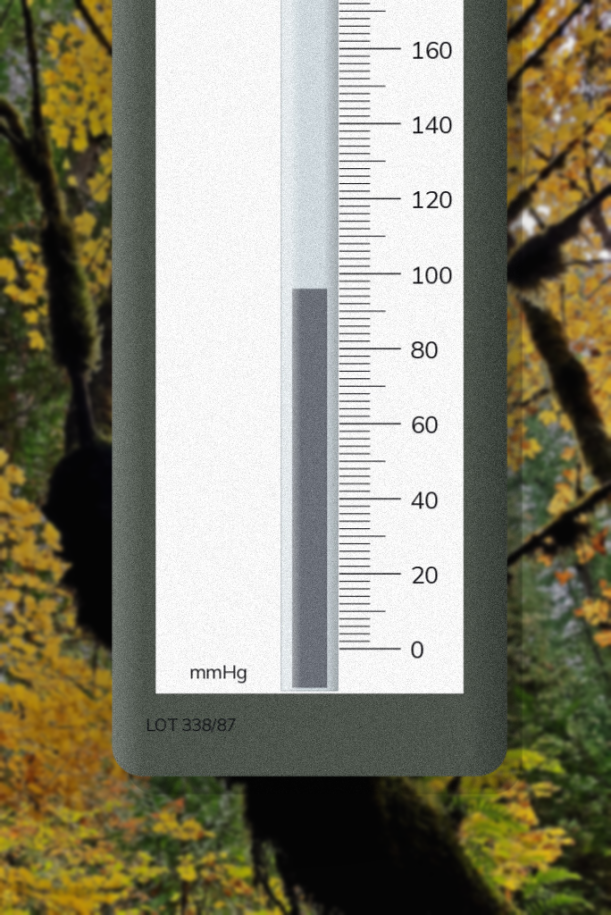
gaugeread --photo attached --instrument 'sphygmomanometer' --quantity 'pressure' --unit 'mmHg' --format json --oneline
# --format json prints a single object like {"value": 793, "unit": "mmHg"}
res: {"value": 96, "unit": "mmHg"}
